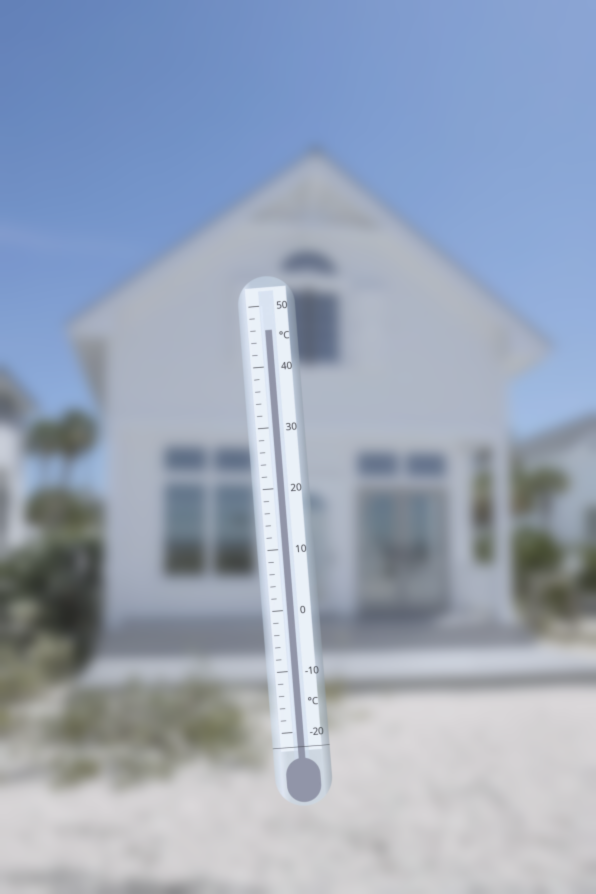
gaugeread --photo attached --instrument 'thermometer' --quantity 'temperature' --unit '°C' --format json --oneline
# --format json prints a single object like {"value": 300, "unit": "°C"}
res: {"value": 46, "unit": "°C"}
